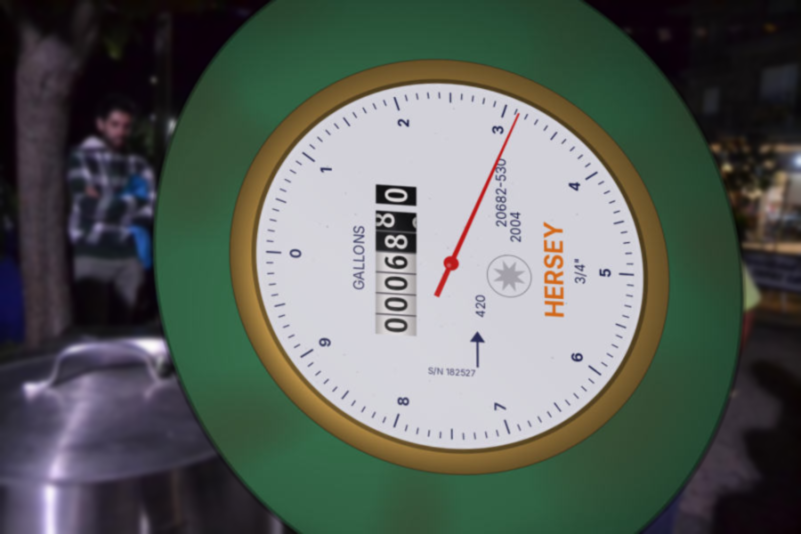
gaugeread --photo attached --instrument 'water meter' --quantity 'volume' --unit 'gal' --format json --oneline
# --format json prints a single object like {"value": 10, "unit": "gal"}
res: {"value": 6883.1, "unit": "gal"}
